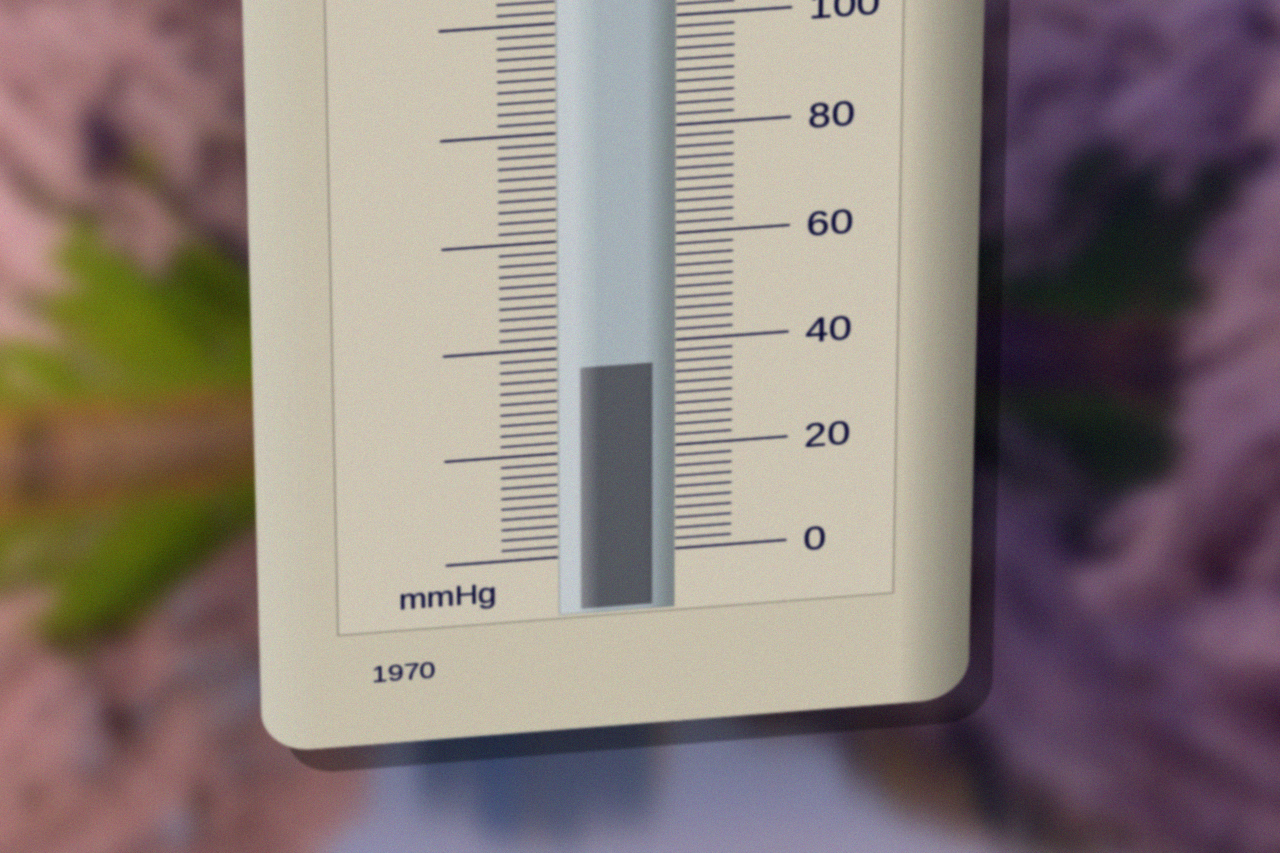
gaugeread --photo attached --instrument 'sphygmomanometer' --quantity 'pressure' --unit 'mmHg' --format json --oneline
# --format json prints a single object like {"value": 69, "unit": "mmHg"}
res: {"value": 36, "unit": "mmHg"}
